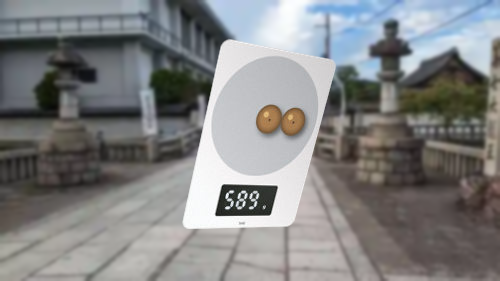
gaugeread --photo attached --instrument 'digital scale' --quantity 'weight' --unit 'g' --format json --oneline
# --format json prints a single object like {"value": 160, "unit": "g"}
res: {"value": 589, "unit": "g"}
